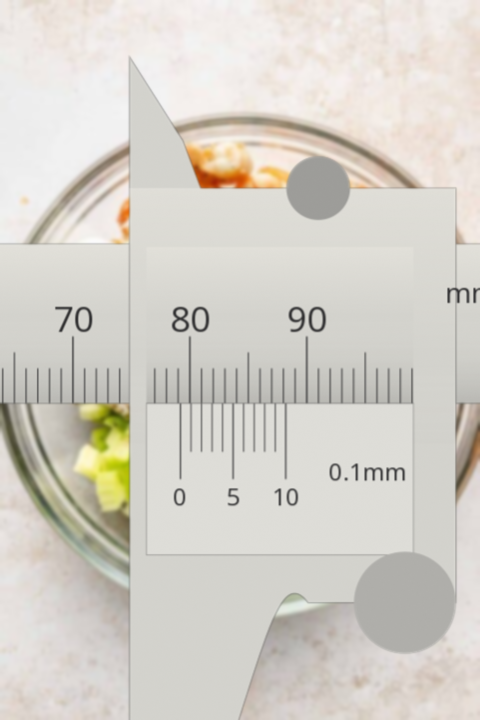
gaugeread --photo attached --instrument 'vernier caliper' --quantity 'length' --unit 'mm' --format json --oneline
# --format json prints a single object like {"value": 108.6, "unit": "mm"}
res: {"value": 79.2, "unit": "mm"}
